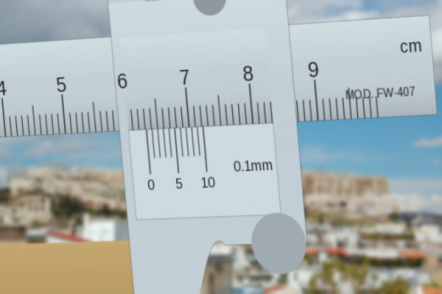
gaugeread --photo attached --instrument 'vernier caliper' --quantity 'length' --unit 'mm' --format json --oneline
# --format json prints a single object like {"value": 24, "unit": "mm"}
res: {"value": 63.2, "unit": "mm"}
